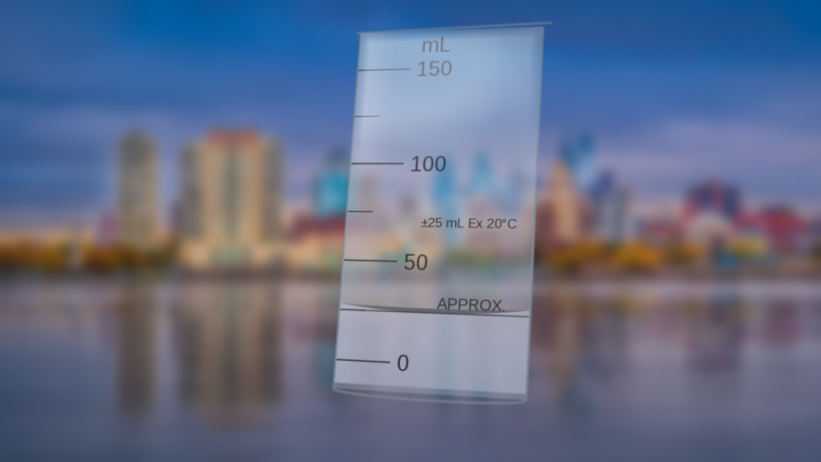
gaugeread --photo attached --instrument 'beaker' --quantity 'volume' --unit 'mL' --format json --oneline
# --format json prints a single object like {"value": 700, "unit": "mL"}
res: {"value": 25, "unit": "mL"}
